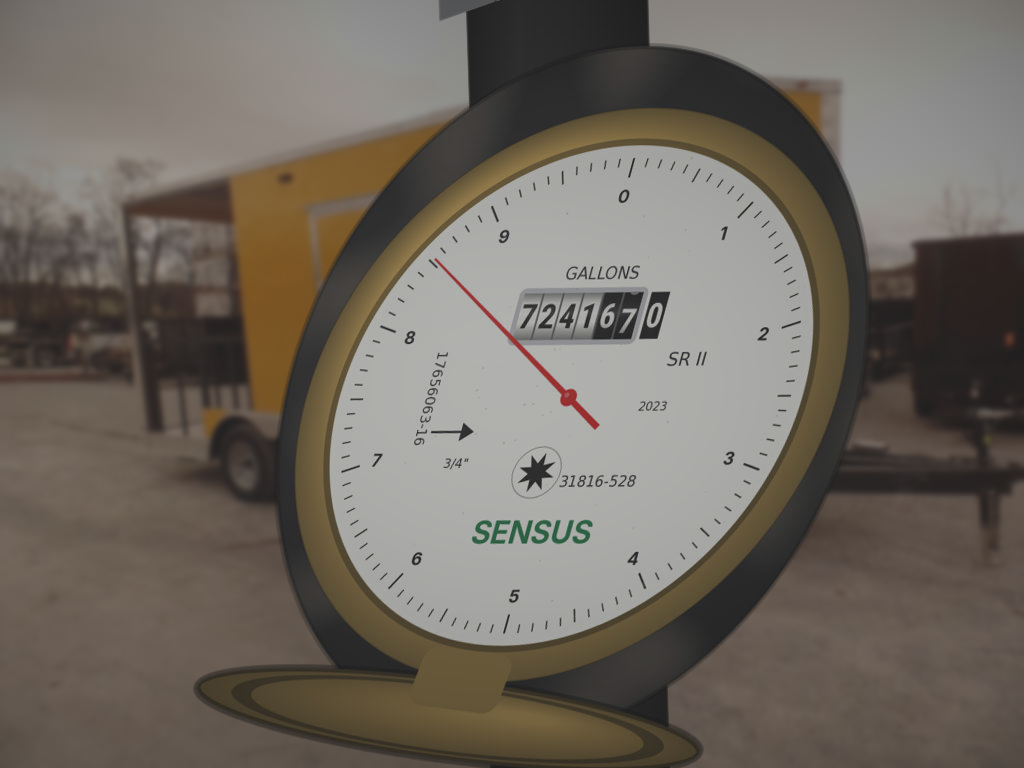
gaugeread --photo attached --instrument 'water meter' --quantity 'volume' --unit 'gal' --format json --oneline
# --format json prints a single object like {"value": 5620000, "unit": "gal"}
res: {"value": 7241668.5, "unit": "gal"}
